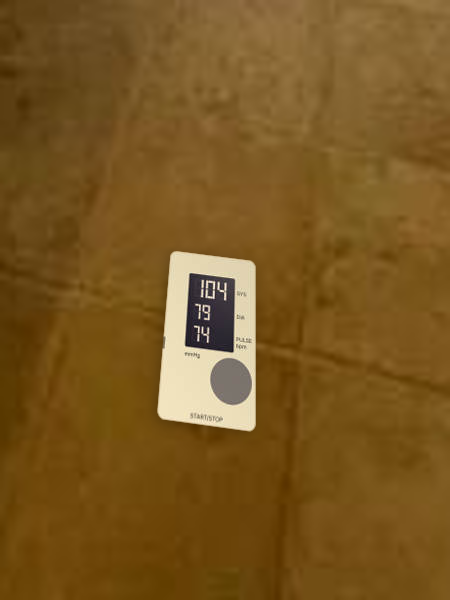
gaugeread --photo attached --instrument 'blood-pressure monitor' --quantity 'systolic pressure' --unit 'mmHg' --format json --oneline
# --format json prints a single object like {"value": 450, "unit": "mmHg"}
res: {"value": 104, "unit": "mmHg"}
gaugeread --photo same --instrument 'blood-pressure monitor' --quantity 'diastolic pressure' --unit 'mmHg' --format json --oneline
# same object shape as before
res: {"value": 79, "unit": "mmHg"}
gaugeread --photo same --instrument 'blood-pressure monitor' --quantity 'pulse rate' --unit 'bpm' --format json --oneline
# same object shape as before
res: {"value": 74, "unit": "bpm"}
